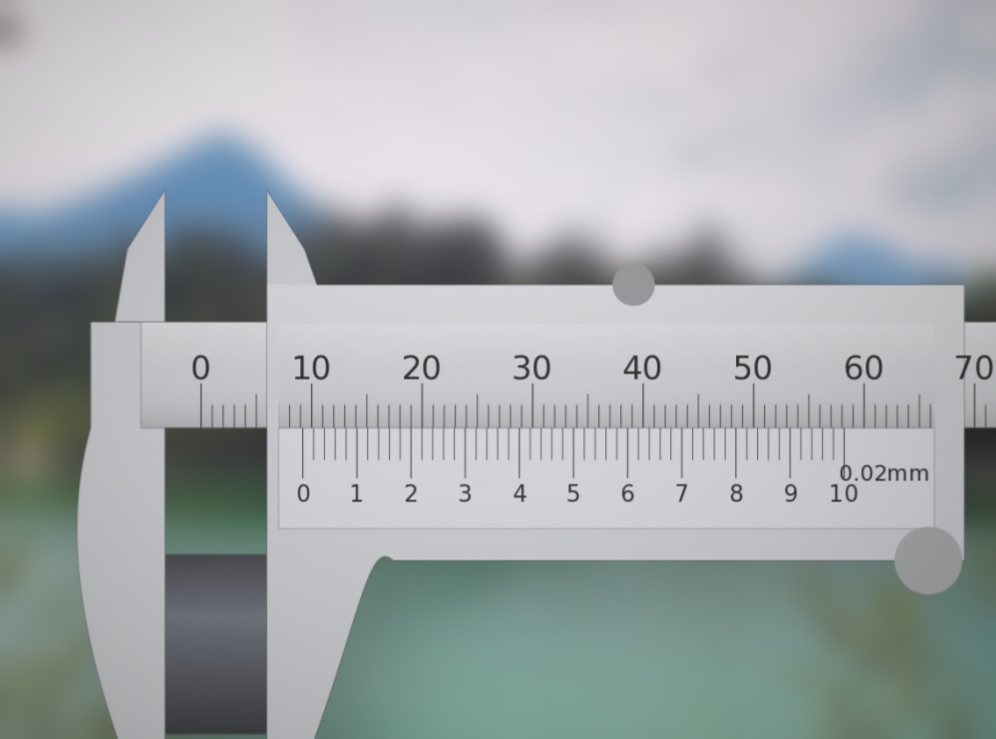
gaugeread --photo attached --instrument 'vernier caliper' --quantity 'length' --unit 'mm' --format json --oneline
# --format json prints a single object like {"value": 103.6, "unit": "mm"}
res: {"value": 9.2, "unit": "mm"}
